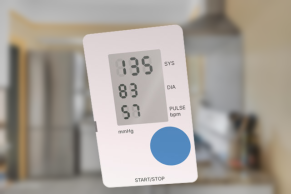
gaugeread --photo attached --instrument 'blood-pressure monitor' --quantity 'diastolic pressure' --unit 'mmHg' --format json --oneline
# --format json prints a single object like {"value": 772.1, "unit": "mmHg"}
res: {"value": 83, "unit": "mmHg"}
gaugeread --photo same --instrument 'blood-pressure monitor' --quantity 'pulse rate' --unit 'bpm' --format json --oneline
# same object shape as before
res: {"value": 57, "unit": "bpm"}
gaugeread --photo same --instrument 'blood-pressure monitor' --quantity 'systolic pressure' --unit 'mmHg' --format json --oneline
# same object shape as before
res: {"value": 135, "unit": "mmHg"}
